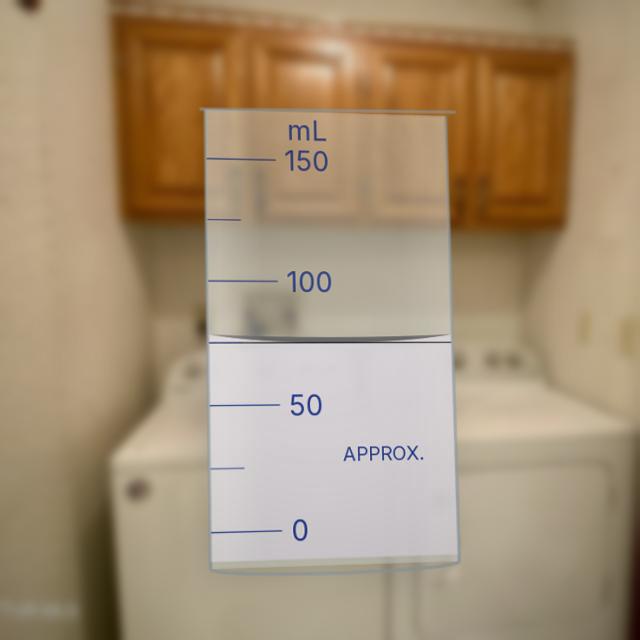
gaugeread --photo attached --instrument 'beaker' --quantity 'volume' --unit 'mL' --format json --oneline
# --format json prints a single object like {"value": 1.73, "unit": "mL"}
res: {"value": 75, "unit": "mL"}
